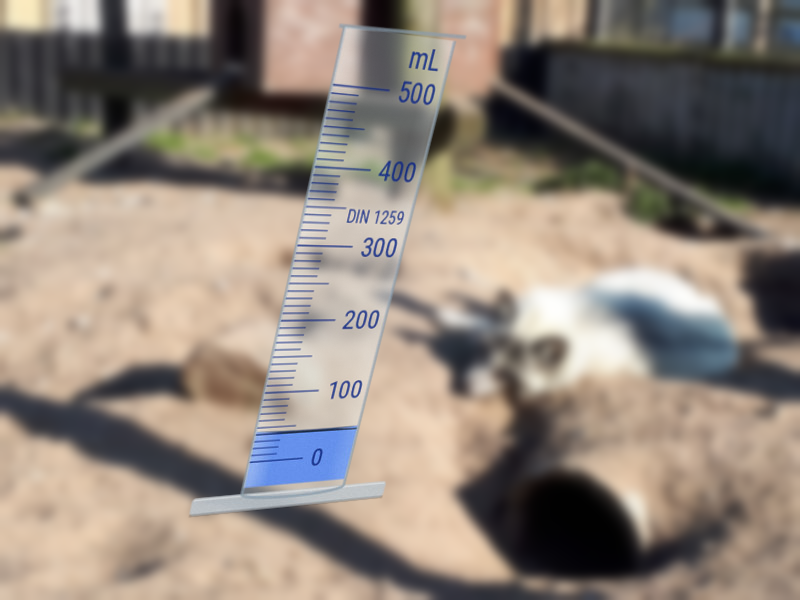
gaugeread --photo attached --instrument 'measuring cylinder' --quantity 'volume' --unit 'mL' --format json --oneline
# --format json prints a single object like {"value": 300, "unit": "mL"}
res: {"value": 40, "unit": "mL"}
